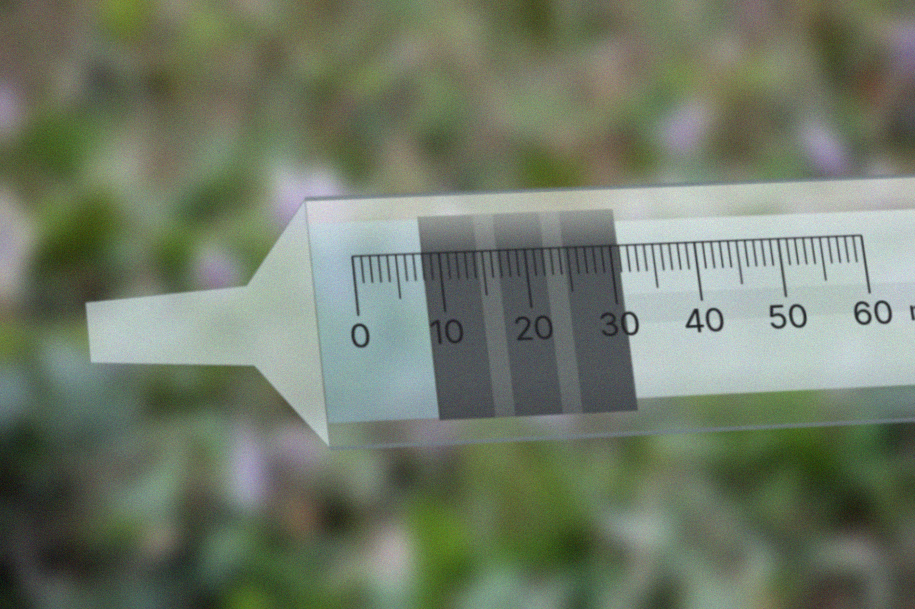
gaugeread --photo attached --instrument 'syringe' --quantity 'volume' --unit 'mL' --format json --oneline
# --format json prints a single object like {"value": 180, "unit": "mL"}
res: {"value": 8, "unit": "mL"}
